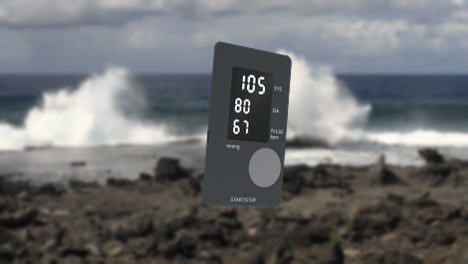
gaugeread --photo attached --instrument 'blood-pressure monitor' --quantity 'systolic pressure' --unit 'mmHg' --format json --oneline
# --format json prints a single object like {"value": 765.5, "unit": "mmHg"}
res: {"value": 105, "unit": "mmHg"}
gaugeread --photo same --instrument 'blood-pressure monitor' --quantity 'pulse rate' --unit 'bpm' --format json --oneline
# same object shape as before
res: {"value": 67, "unit": "bpm"}
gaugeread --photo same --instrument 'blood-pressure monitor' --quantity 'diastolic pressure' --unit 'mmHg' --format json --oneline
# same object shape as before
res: {"value": 80, "unit": "mmHg"}
